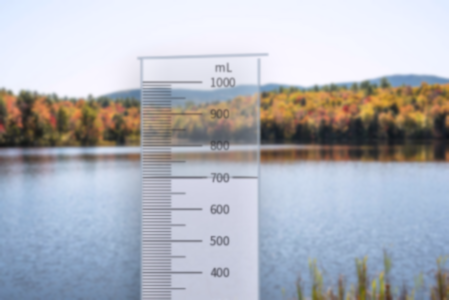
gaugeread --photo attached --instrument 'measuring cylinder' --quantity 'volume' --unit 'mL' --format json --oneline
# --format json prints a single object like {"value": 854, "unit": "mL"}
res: {"value": 700, "unit": "mL"}
